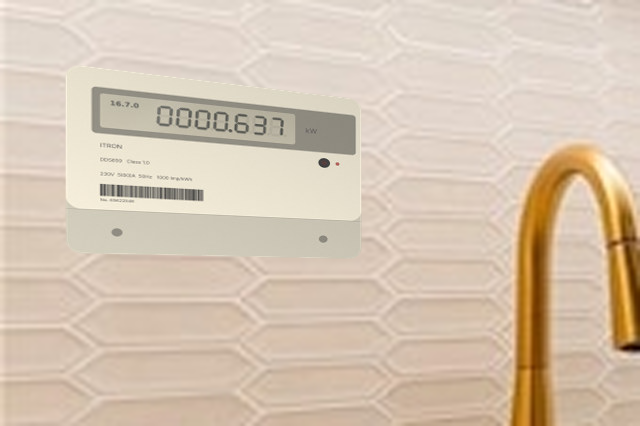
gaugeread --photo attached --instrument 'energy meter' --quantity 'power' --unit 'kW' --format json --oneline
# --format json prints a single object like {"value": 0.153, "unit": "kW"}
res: {"value": 0.637, "unit": "kW"}
